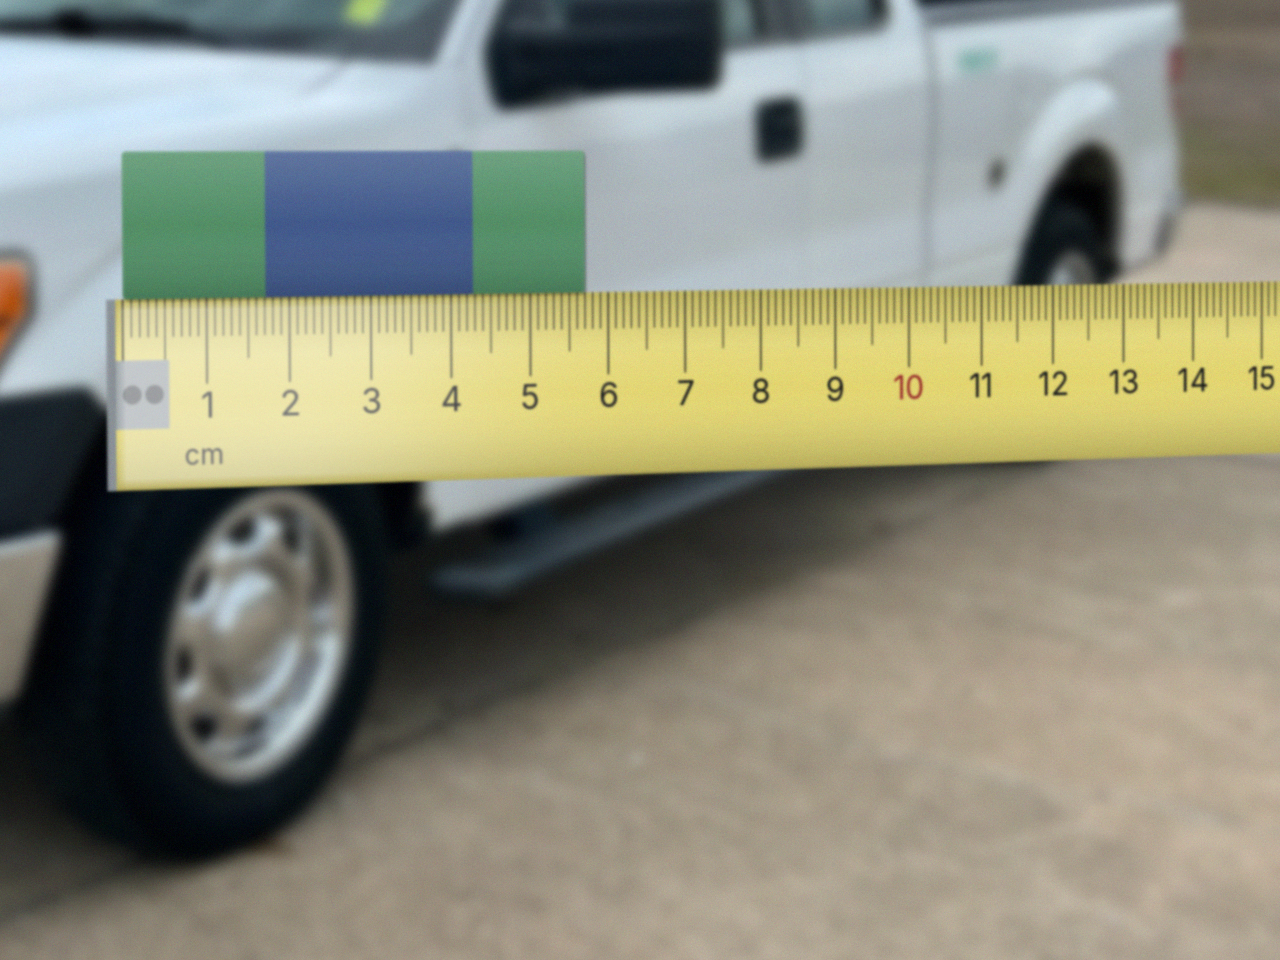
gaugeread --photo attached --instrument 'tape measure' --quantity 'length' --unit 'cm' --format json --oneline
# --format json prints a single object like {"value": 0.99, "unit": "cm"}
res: {"value": 5.7, "unit": "cm"}
